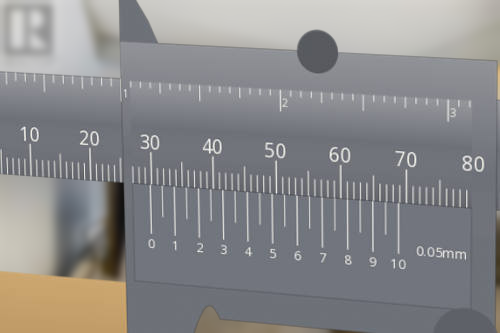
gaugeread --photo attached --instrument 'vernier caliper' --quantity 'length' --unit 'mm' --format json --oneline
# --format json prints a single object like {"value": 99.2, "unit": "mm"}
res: {"value": 29.8, "unit": "mm"}
